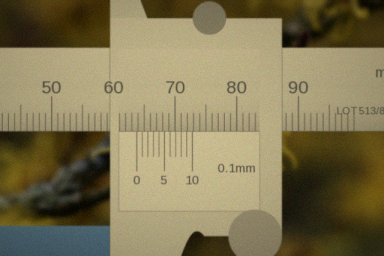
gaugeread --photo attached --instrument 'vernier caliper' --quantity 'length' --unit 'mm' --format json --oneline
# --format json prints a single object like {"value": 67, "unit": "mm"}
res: {"value": 63.8, "unit": "mm"}
